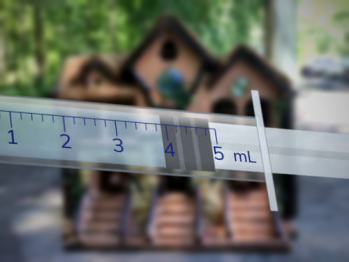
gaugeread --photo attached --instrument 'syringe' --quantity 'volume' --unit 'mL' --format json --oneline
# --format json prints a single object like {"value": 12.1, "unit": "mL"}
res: {"value": 3.9, "unit": "mL"}
